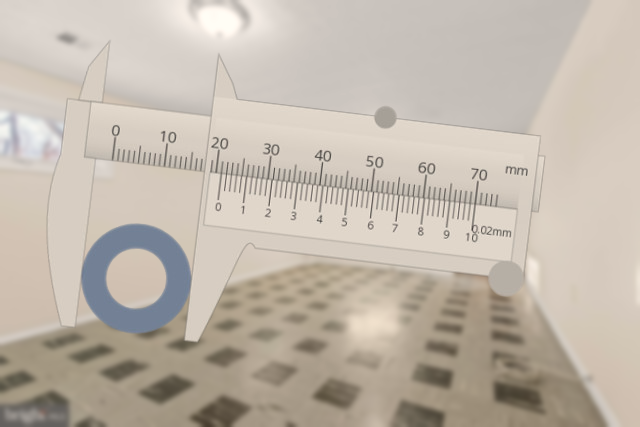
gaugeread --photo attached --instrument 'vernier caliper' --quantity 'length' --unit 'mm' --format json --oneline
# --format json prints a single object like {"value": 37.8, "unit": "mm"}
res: {"value": 21.0, "unit": "mm"}
